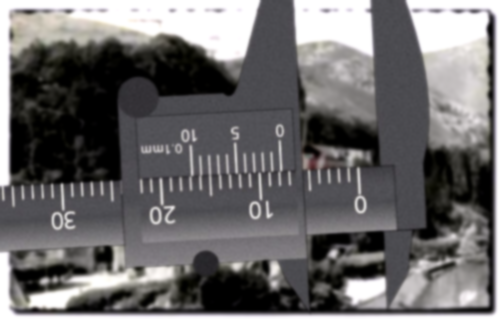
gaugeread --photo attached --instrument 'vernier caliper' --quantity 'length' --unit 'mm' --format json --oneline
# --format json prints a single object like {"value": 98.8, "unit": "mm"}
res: {"value": 7.8, "unit": "mm"}
